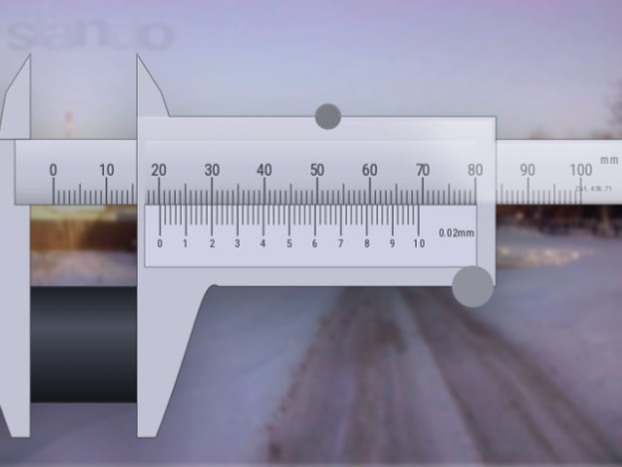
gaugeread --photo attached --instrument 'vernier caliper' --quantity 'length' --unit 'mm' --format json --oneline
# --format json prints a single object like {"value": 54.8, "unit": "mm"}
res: {"value": 20.2, "unit": "mm"}
